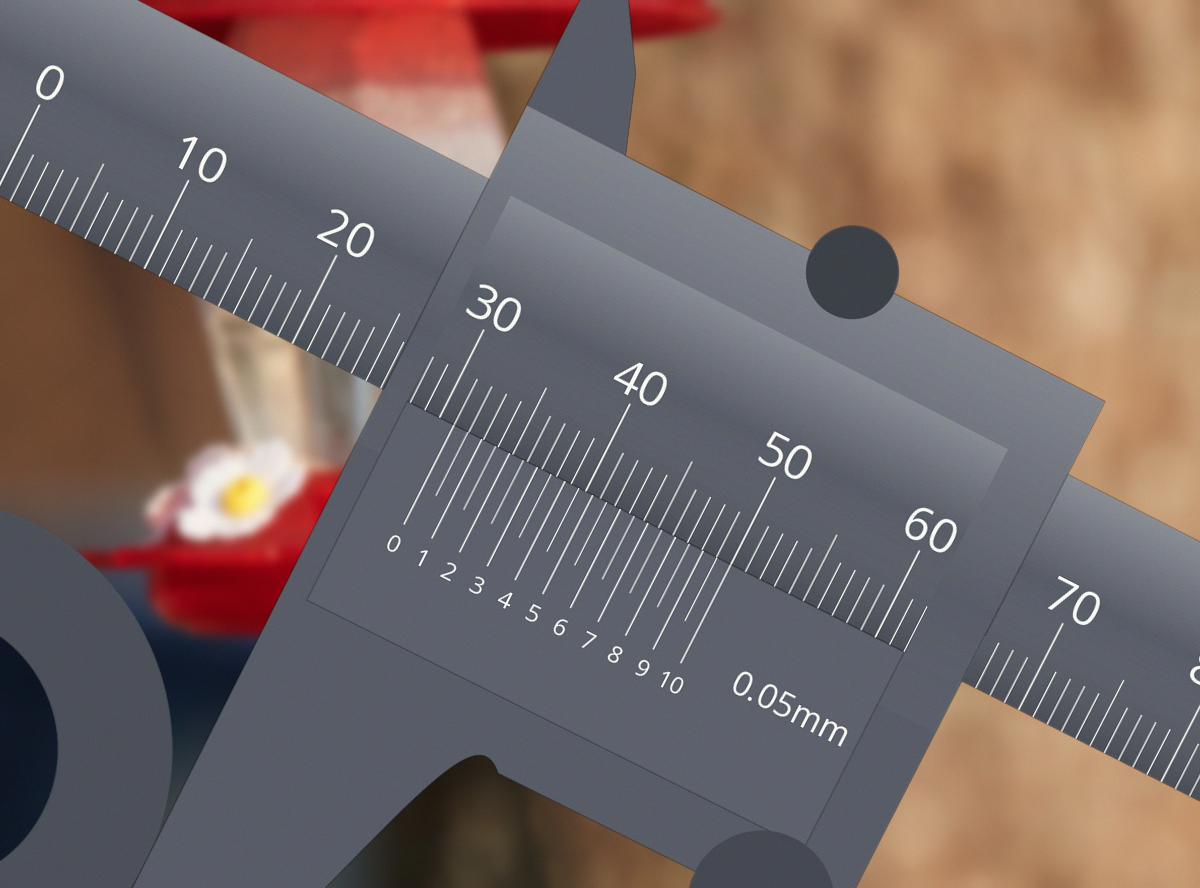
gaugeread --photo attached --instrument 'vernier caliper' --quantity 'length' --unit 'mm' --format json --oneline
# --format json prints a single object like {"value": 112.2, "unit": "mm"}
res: {"value": 31.0, "unit": "mm"}
